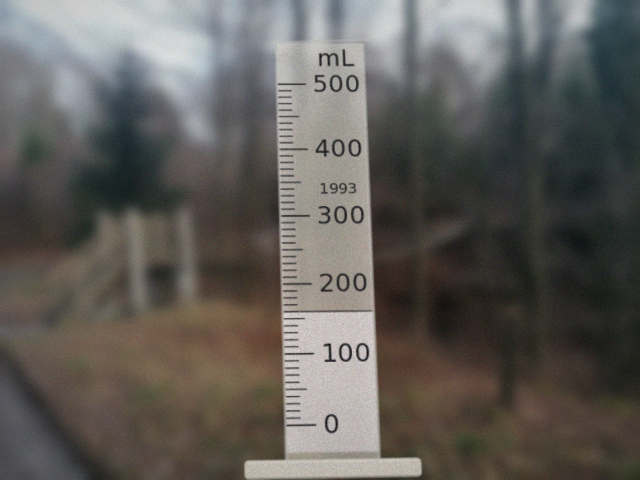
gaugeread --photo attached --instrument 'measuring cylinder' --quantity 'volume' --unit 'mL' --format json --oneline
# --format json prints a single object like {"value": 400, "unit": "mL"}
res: {"value": 160, "unit": "mL"}
